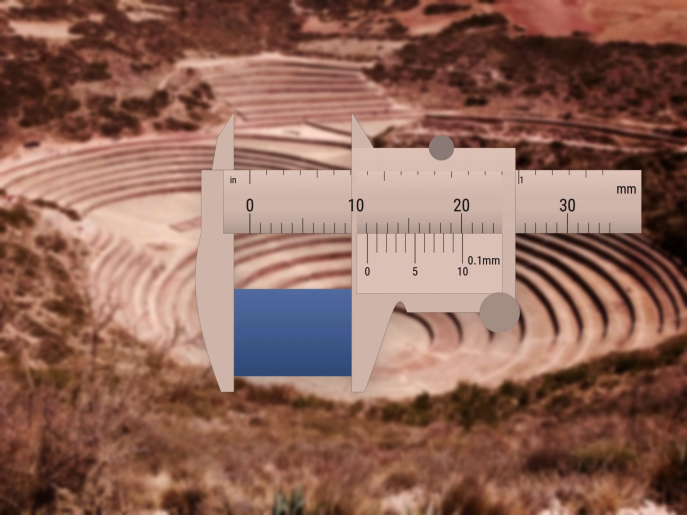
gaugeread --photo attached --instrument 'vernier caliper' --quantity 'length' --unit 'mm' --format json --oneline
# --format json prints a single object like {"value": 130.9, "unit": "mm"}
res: {"value": 11.1, "unit": "mm"}
